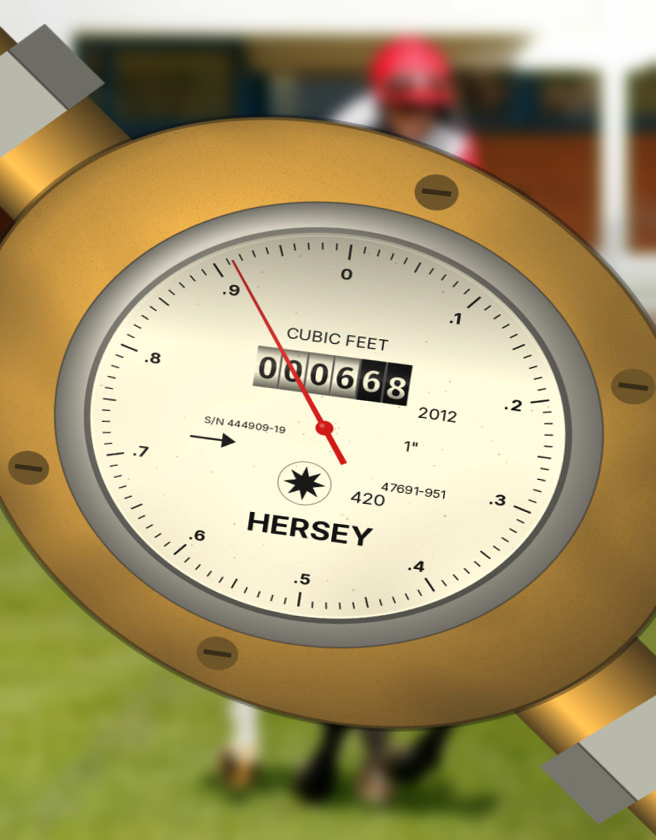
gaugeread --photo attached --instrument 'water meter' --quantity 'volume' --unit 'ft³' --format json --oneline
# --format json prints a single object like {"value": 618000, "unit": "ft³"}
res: {"value": 667.91, "unit": "ft³"}
